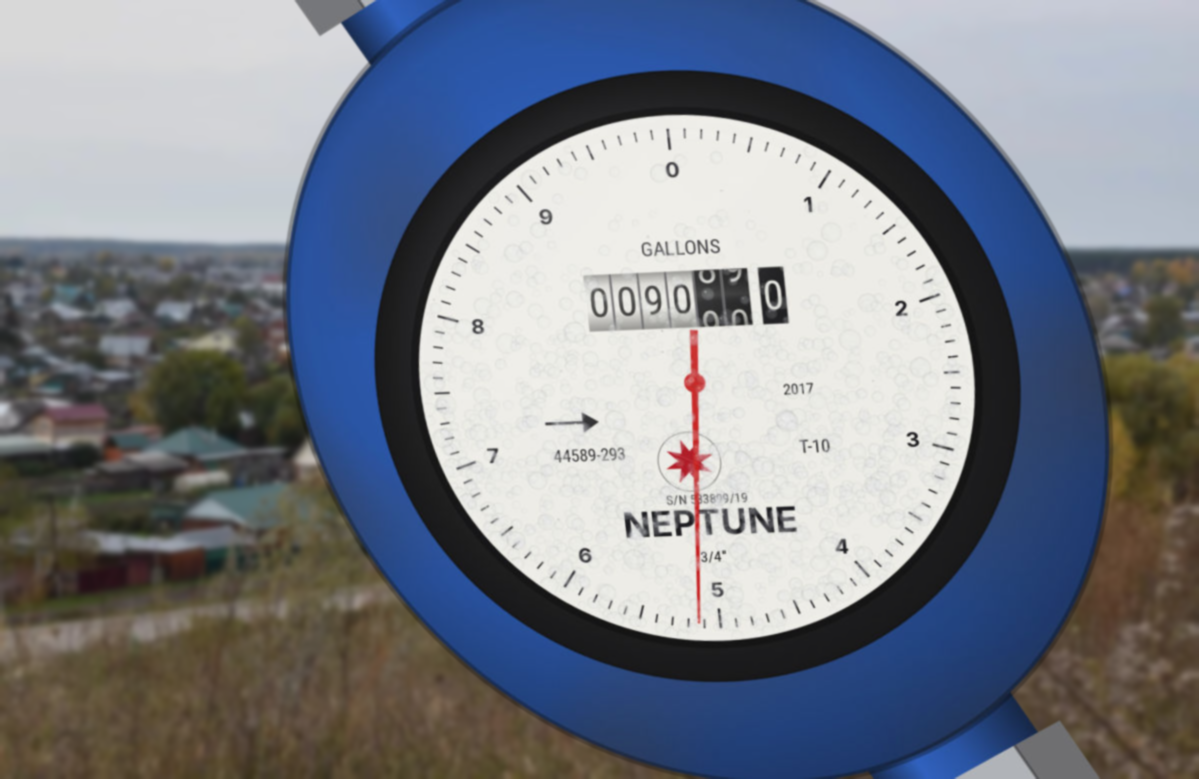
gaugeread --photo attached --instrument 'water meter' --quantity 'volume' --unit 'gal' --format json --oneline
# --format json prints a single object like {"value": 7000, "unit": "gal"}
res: {"value": 90895.1, "unit": "gal"}
